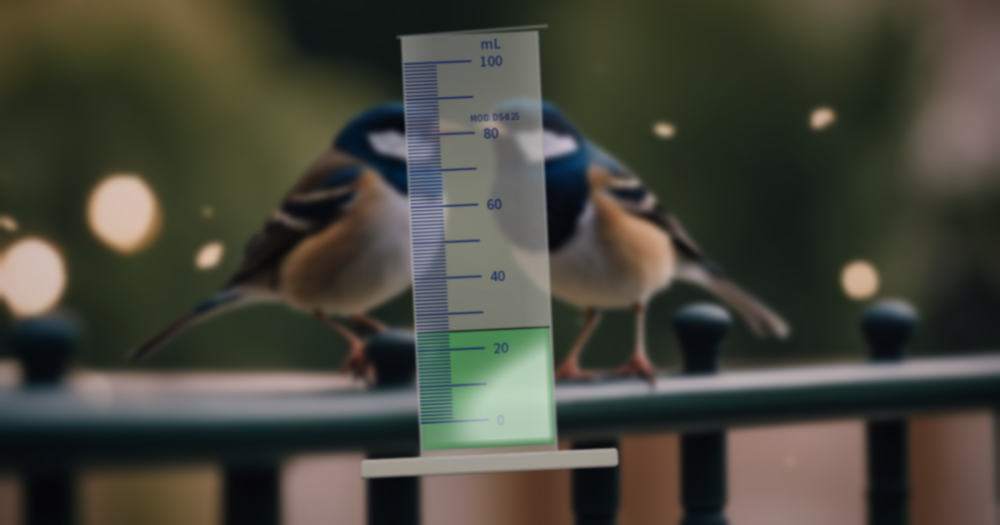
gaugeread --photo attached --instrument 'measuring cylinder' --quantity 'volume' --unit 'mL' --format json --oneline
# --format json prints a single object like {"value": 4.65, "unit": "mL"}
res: {"value": 25, "unit": "mL"}
